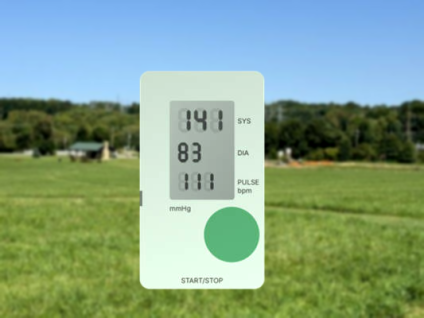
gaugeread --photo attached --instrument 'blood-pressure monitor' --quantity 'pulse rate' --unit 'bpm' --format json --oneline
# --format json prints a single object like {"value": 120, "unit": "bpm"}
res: {"value": 111, "unit": "bpm"}
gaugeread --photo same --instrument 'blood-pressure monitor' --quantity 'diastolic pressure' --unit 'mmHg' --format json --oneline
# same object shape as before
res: {"value": 83, "unit": "mmHg"}
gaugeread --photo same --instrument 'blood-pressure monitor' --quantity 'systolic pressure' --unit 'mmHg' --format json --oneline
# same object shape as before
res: {"value": 141, "unit": "mmHg"}
